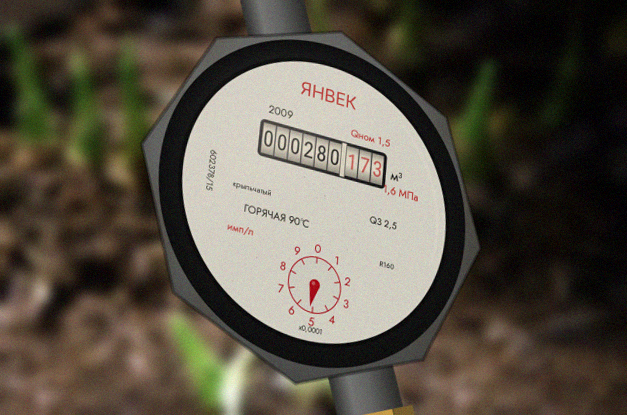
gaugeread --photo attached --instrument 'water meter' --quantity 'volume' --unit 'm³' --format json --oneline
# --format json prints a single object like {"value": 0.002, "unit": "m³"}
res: {"value": 280.1735, "unit": "m³"}
